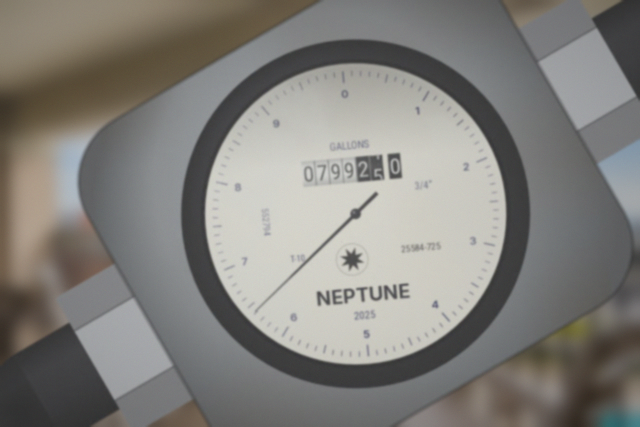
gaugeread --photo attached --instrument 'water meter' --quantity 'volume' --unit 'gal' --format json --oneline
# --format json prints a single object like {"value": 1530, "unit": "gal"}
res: {"value": 799246.4, "unit": "gal"}
